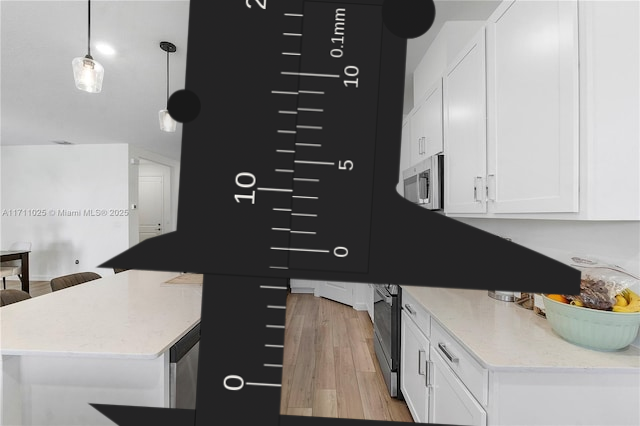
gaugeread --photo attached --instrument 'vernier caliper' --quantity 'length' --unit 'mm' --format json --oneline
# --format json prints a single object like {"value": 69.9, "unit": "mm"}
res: {"value": 7.0, "unit": "mm"}
